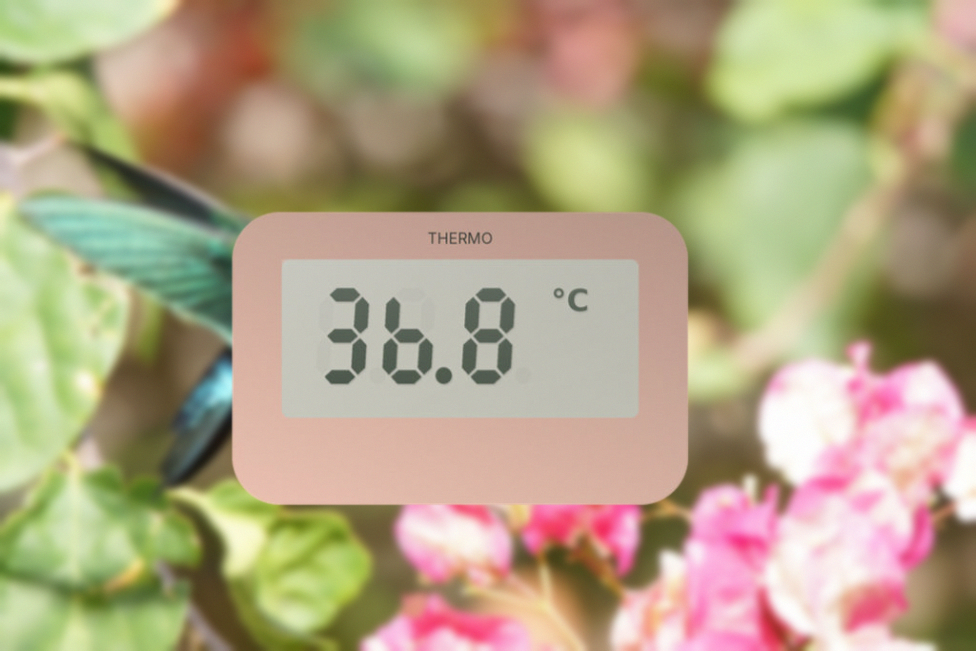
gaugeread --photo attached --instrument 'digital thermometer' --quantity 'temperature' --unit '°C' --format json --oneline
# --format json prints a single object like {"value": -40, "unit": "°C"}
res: {"value": 36.8, "unit": "°C"}
